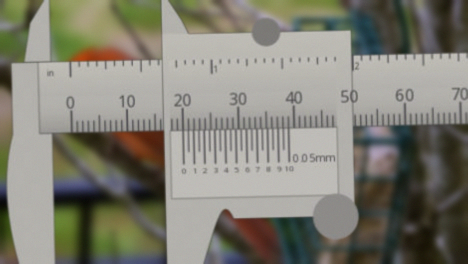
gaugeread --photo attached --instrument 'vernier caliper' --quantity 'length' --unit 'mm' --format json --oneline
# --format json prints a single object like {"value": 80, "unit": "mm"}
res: {"value": 20.0, "unit": "mm"}
